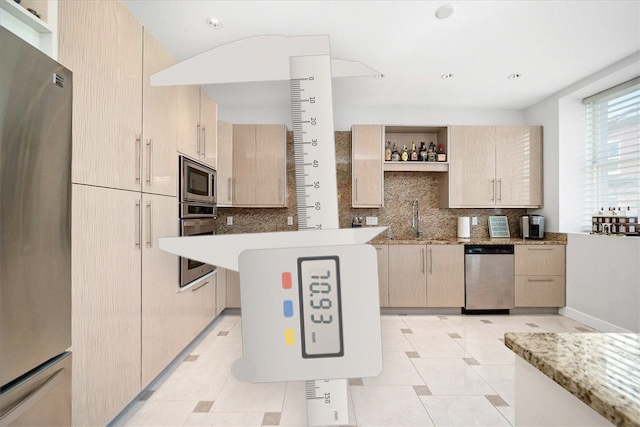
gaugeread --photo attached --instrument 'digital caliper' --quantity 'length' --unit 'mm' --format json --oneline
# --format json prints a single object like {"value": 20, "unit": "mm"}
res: {"value": 70.93, "unit": "mm"}
